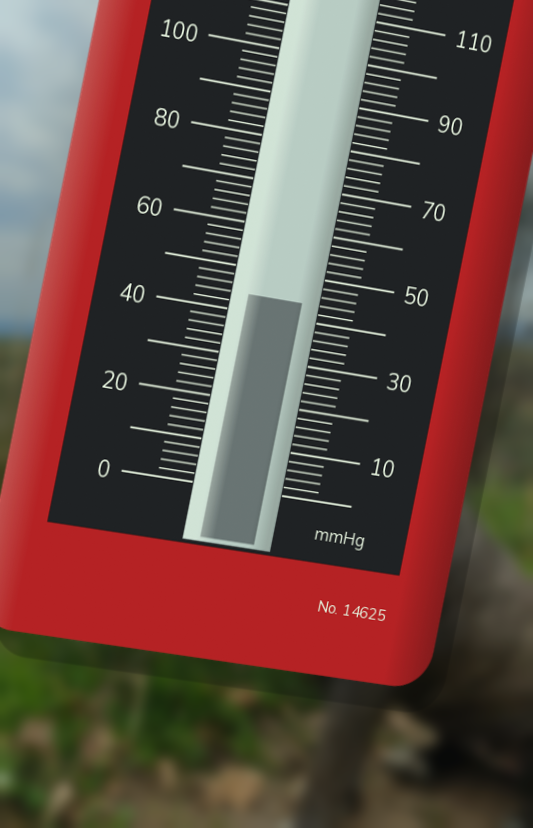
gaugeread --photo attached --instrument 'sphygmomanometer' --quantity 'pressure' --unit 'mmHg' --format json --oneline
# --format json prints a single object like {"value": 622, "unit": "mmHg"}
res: {"value": 44, "unit": "mmHg"}
